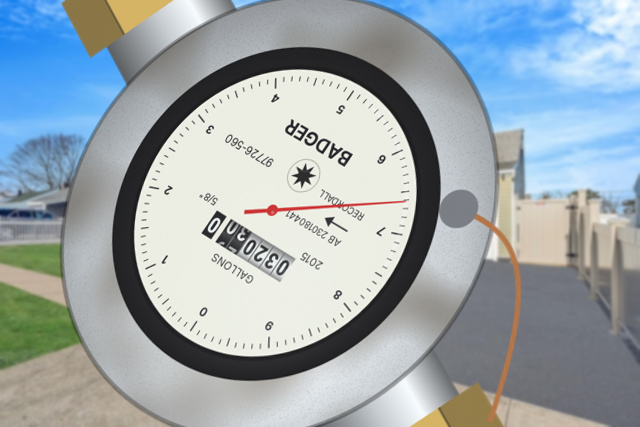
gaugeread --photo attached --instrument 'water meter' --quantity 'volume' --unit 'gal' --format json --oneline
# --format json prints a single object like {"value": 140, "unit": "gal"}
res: {"value": 320296.6, "unit": "gal"}
